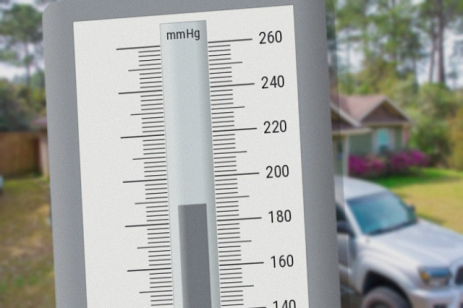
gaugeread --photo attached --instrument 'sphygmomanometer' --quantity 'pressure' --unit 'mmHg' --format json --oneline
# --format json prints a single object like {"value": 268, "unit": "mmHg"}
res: {"value": 188, "unit": "mmHg"}
